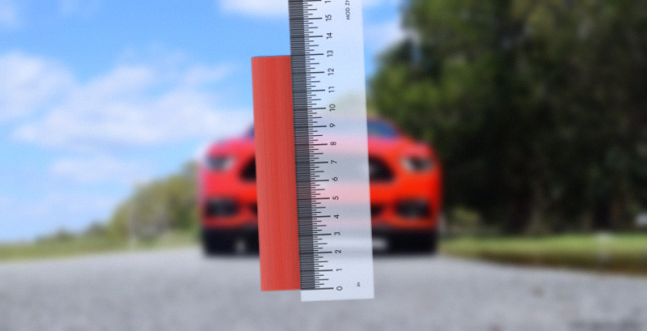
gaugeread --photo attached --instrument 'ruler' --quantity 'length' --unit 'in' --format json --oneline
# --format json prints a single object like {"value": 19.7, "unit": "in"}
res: {"value": 13, "unit": "in"}
